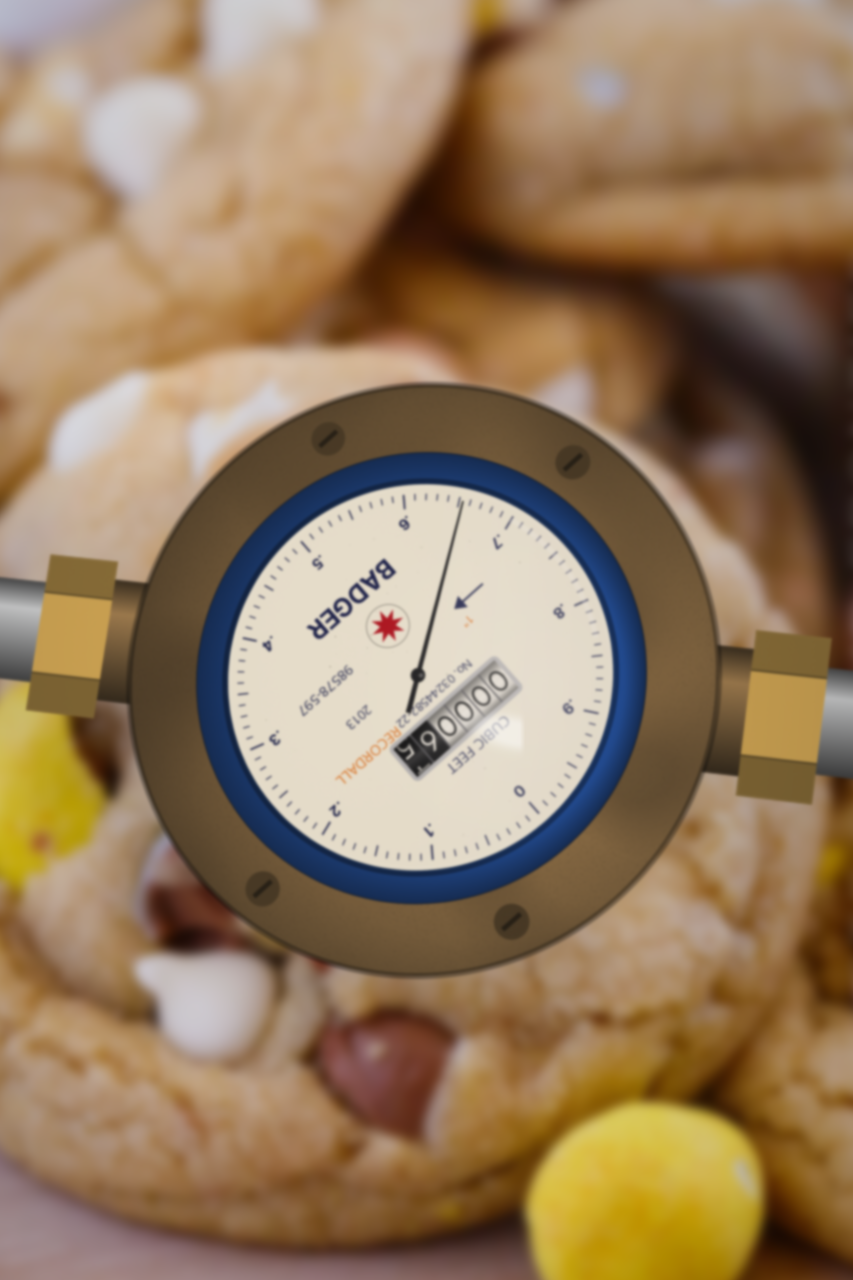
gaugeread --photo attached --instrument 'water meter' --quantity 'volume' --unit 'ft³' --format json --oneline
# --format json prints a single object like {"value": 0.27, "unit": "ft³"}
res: {"value": 64.65, "unit": "ft³"}
